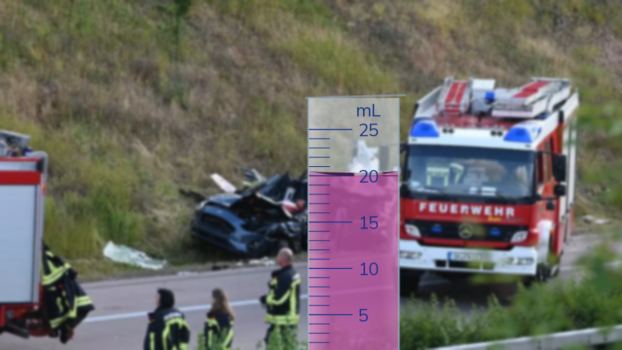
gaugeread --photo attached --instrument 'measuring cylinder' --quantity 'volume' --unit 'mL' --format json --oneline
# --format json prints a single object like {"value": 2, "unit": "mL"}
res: {"value": 20, "unit": "mL"}
